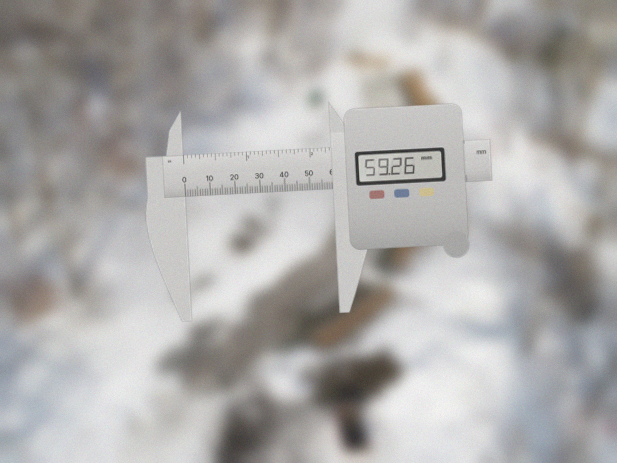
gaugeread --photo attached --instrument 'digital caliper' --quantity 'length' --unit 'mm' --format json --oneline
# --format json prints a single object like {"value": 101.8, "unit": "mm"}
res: {"value": 59.26, "unit": "mm"}
